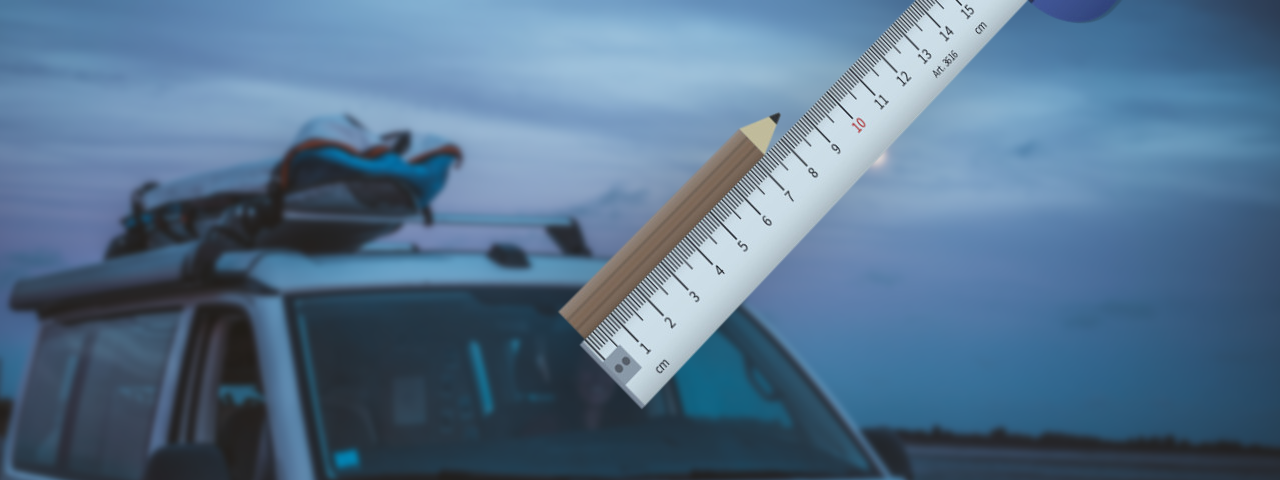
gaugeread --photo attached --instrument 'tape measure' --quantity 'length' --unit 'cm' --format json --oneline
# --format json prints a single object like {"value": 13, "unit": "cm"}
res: {"value": 8.5, "unit": "cm"}
